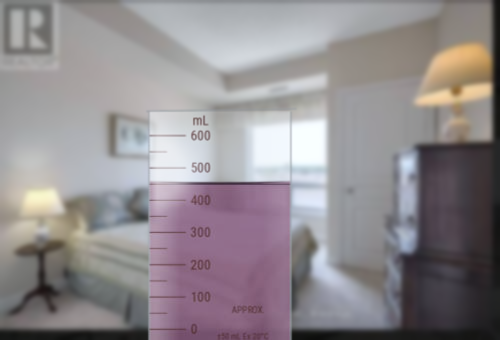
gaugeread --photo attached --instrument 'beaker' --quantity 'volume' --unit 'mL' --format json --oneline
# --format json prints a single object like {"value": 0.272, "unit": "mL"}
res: {"value": 450, "unit": "mL"}
